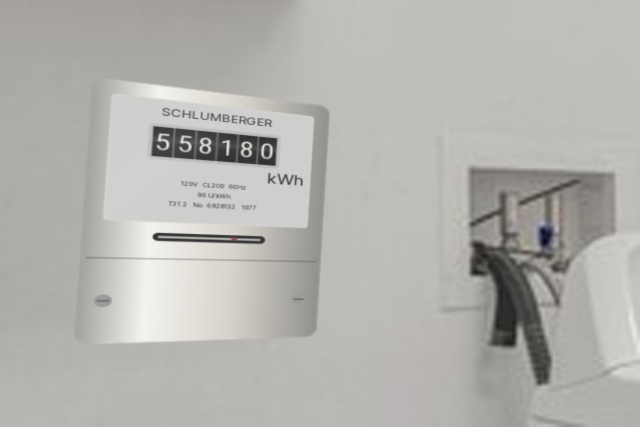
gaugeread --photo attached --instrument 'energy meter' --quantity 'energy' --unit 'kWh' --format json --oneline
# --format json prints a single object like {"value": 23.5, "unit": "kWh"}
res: {"value": 558180, "unit": "kWh"}
